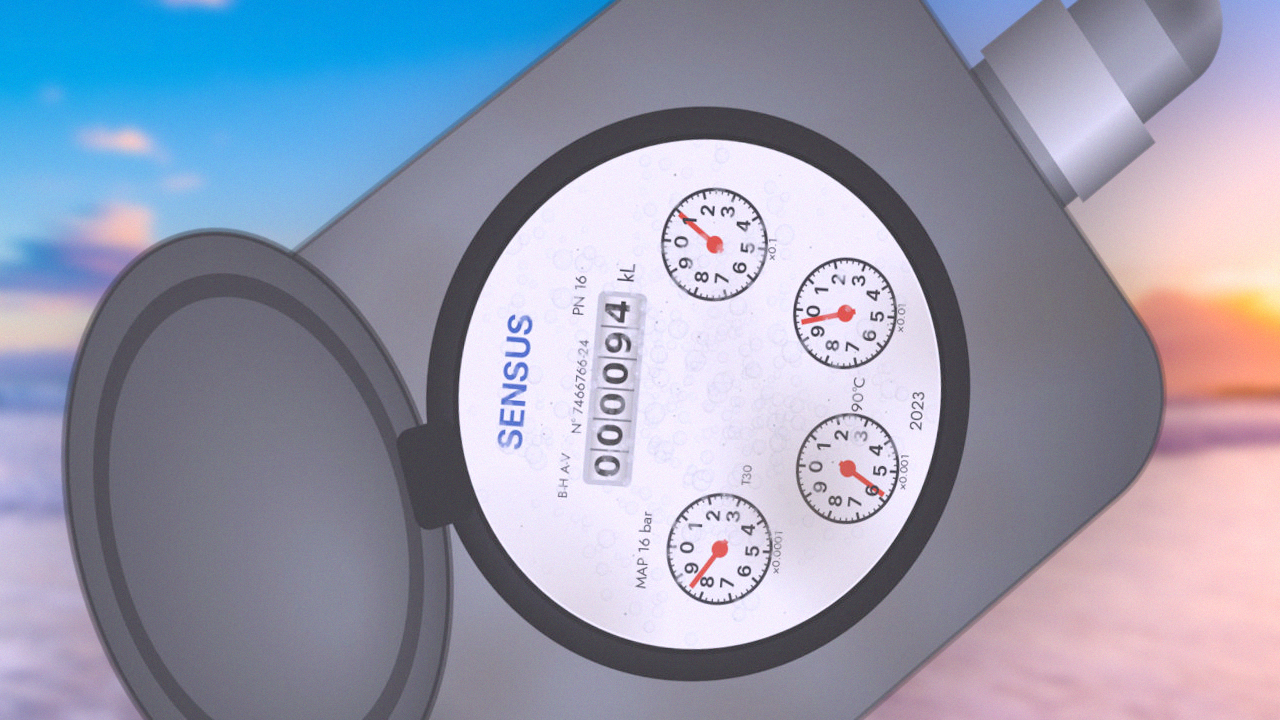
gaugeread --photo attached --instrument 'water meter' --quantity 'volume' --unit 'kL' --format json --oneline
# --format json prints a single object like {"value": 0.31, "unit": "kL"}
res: {"value": 94.0958, "unit": "kL"}
